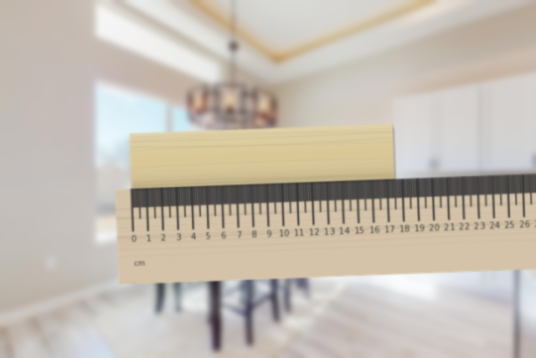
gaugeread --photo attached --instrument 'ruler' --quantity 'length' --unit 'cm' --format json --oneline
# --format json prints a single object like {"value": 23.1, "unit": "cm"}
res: {"value": 17.5, "unit": "cm"}
